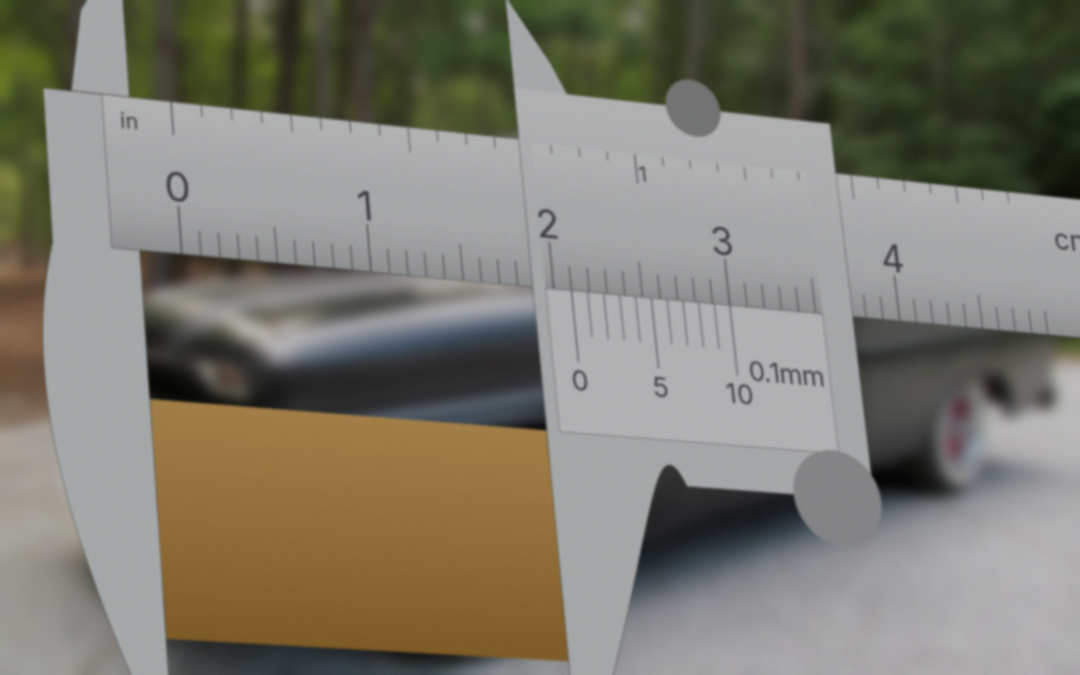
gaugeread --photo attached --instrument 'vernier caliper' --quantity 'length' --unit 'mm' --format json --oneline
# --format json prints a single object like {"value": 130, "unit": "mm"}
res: {"value": 21.0, "unit": "mm"}
